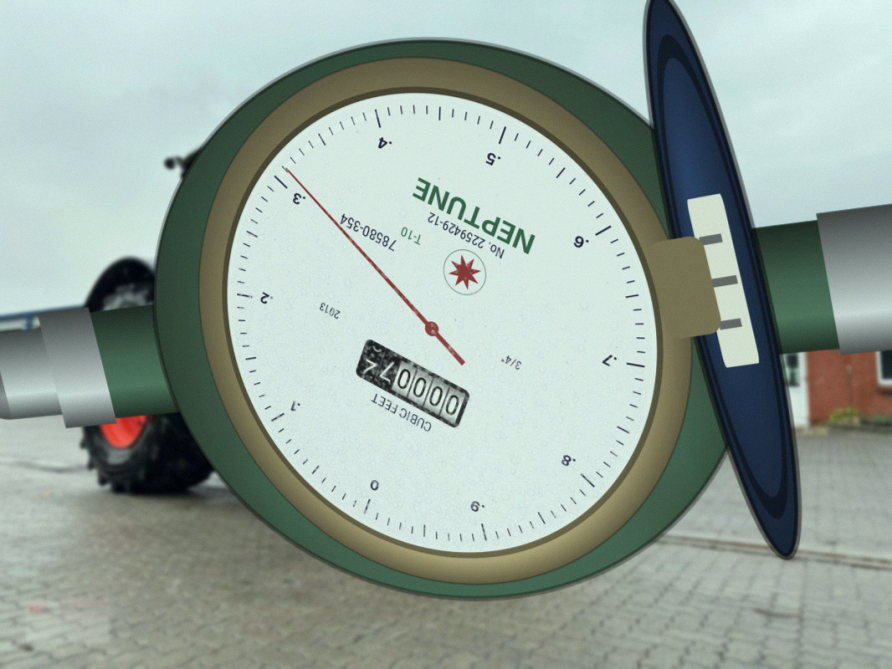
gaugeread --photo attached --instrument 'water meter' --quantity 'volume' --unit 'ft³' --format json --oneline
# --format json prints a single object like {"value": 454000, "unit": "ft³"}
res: {"value": 72.31, "unit": "ft³"}
